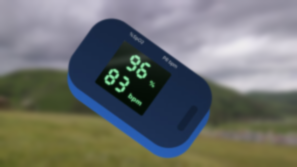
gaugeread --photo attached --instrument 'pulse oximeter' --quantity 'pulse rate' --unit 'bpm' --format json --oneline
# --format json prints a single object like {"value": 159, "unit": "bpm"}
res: {"value": 83, "unit": "bpm"}
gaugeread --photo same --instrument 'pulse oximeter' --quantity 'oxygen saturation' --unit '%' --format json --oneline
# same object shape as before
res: {"value": 96, "unit": "%"}
